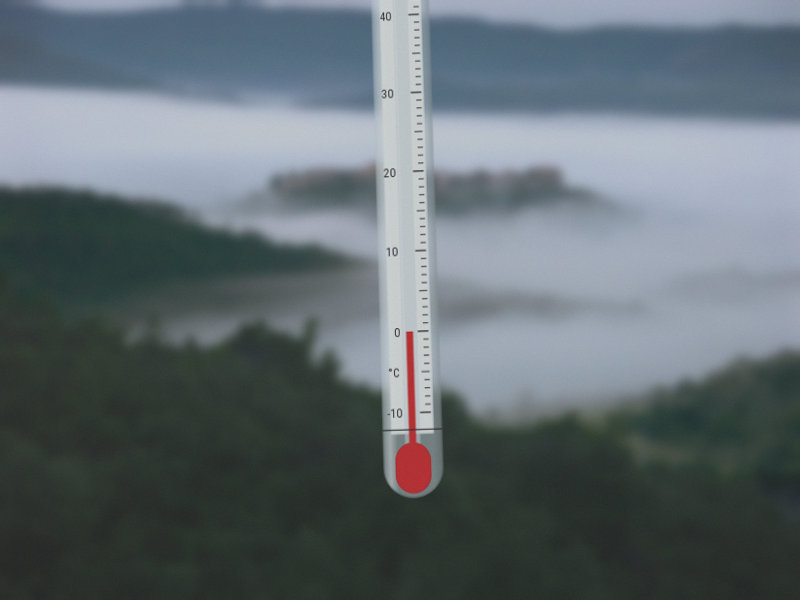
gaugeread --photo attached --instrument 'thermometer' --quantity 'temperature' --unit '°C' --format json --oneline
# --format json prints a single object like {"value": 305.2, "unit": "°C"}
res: {"value": 0, "unit": "°C"}
